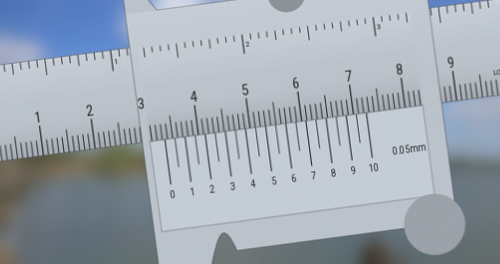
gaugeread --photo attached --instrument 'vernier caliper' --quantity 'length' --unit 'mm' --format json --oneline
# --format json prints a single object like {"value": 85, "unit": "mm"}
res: {"value": 33.5, "unit": "mm"}
